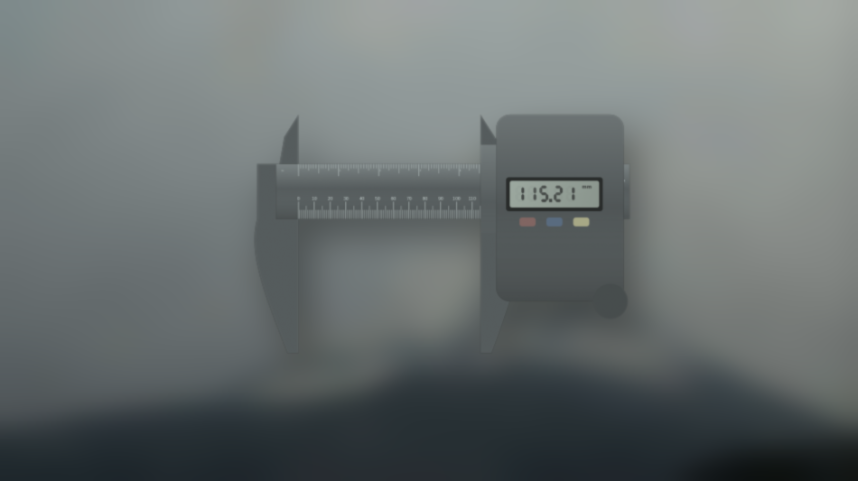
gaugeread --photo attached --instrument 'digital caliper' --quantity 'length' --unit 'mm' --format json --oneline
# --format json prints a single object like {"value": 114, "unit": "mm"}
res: {"value": 115.21, "unit": "mm"}
